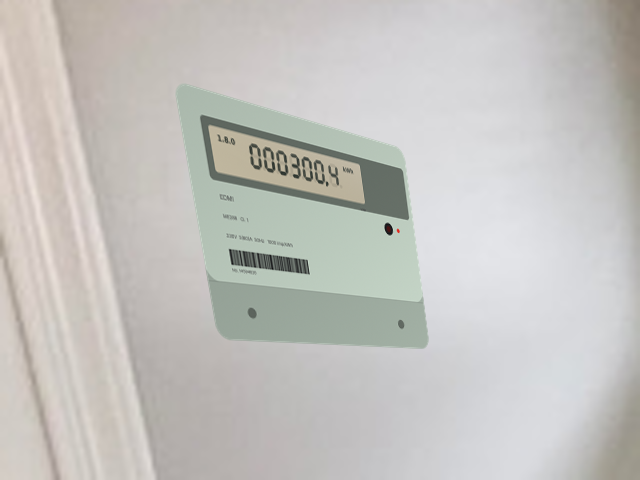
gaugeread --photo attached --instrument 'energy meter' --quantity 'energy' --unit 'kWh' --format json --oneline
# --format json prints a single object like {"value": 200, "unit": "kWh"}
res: {"value": 300.4, "unit": "kWh"}
